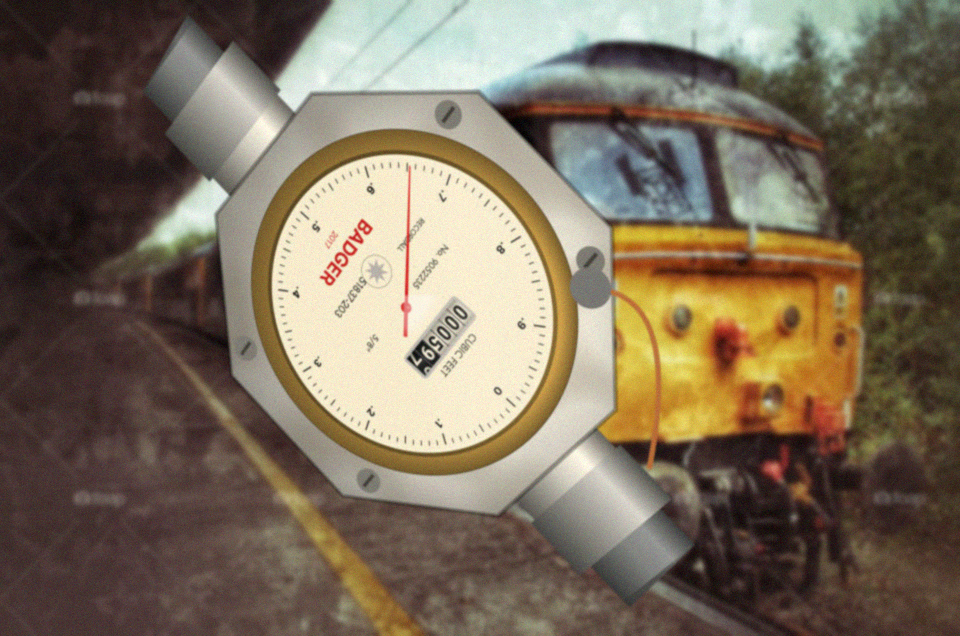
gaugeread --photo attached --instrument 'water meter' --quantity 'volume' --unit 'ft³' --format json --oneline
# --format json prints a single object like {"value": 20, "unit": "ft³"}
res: {"value": 596.65, "unit": "ft³"}
